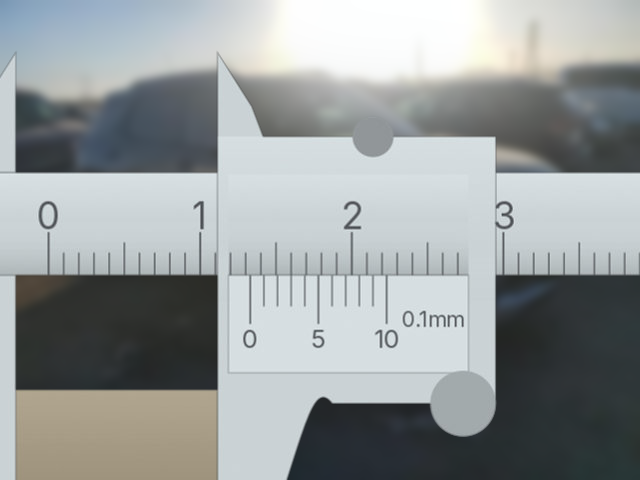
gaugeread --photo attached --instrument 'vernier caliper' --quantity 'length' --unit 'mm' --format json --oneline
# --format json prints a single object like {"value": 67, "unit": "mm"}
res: {"value": 13.3, "unit": "mm"}
